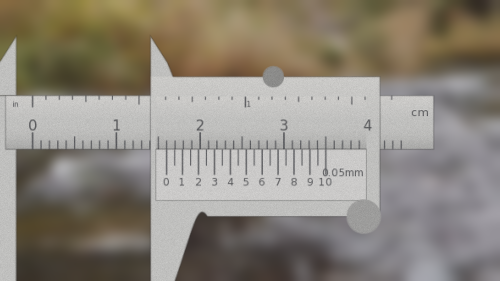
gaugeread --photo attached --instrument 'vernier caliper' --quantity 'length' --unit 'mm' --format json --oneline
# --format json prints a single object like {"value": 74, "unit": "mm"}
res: {"value": 16.0, "unit": "mm"}
